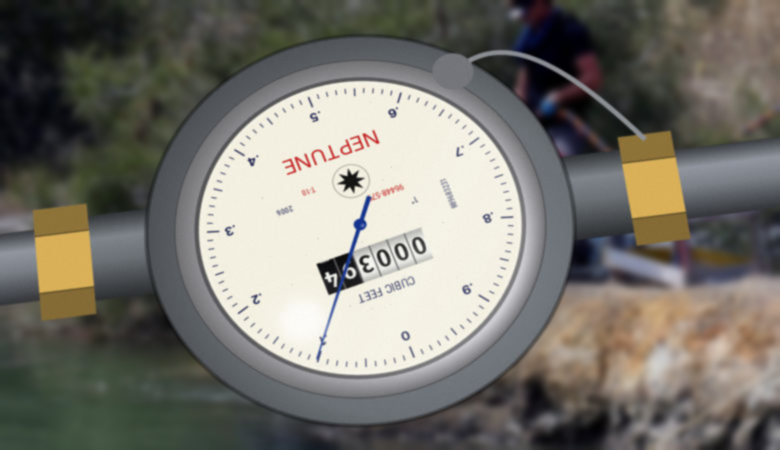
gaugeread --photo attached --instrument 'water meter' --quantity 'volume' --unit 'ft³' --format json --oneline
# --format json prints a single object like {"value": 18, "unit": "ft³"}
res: {"value": 394.10, "unit": "ft³"}
